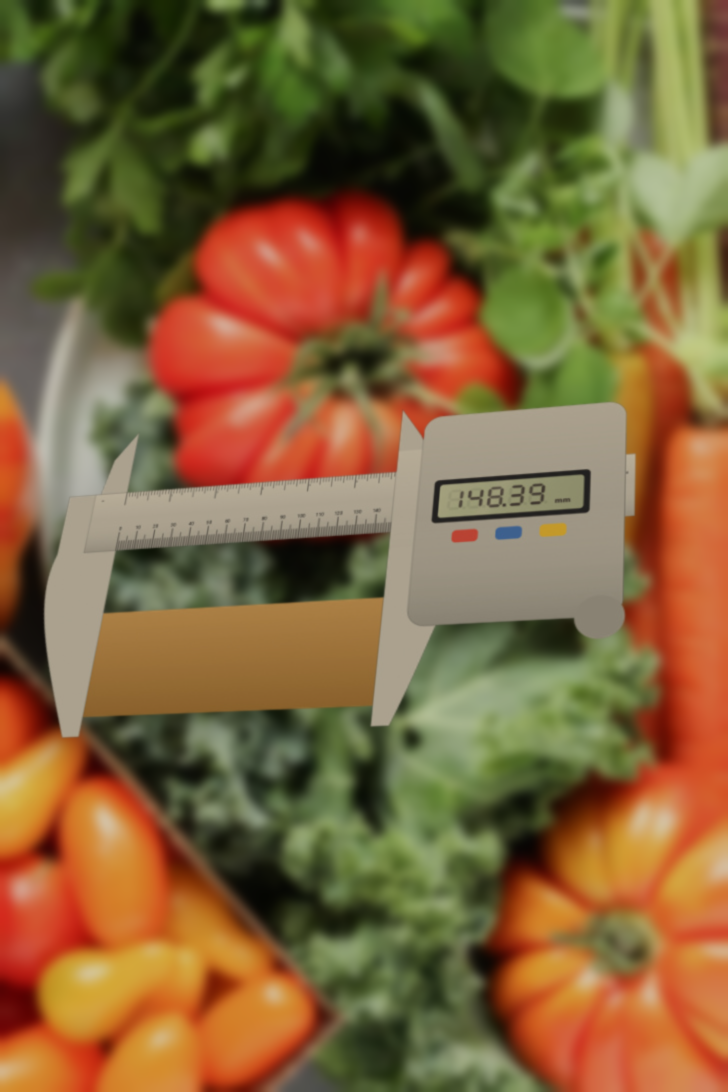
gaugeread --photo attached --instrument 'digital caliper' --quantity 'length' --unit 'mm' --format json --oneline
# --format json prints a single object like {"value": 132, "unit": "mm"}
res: {"value": 148.39, "unit": "mm"}
